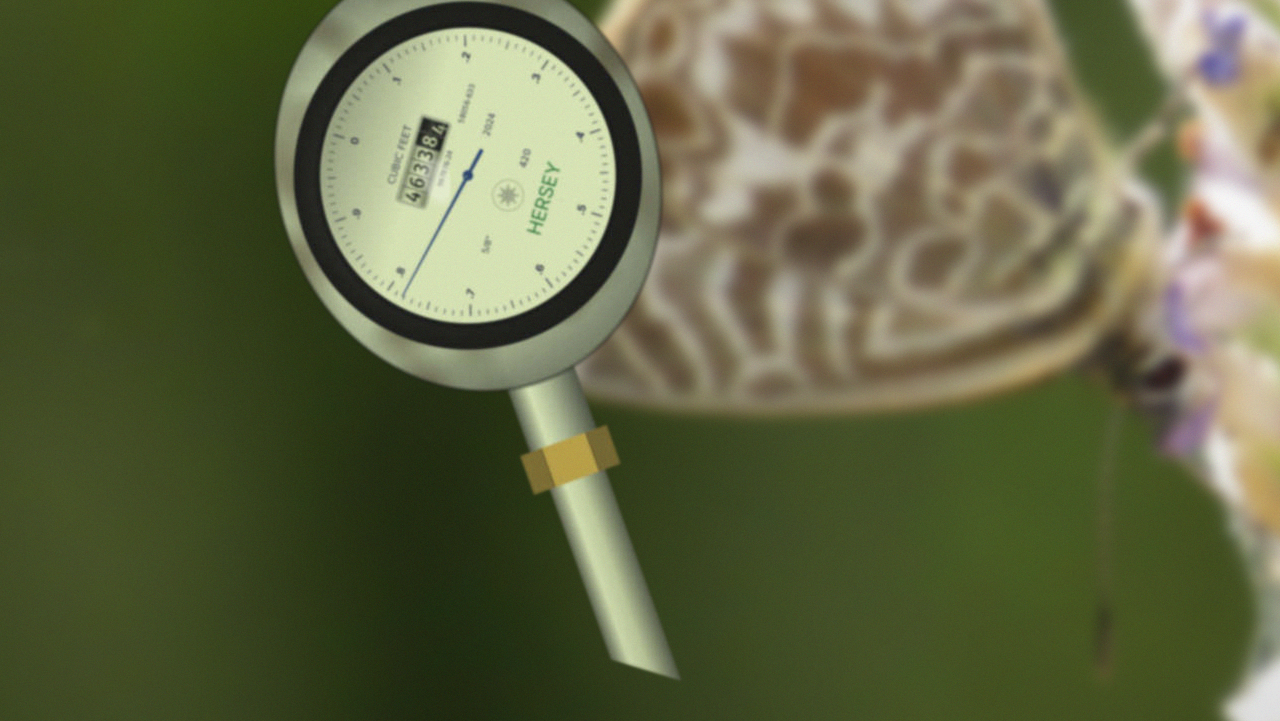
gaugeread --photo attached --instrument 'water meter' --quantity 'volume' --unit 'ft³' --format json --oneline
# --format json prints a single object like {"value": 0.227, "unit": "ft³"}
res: {"value": 463383.78, "unit": "ft³"}
